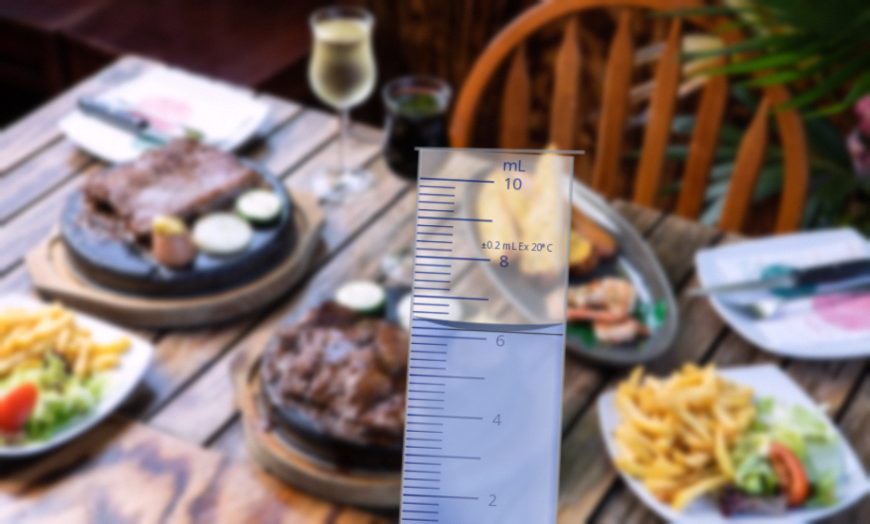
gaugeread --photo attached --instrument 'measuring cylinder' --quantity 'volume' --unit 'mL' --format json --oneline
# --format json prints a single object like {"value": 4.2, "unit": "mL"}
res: {"value": 6.2, "unit": "mL"}
